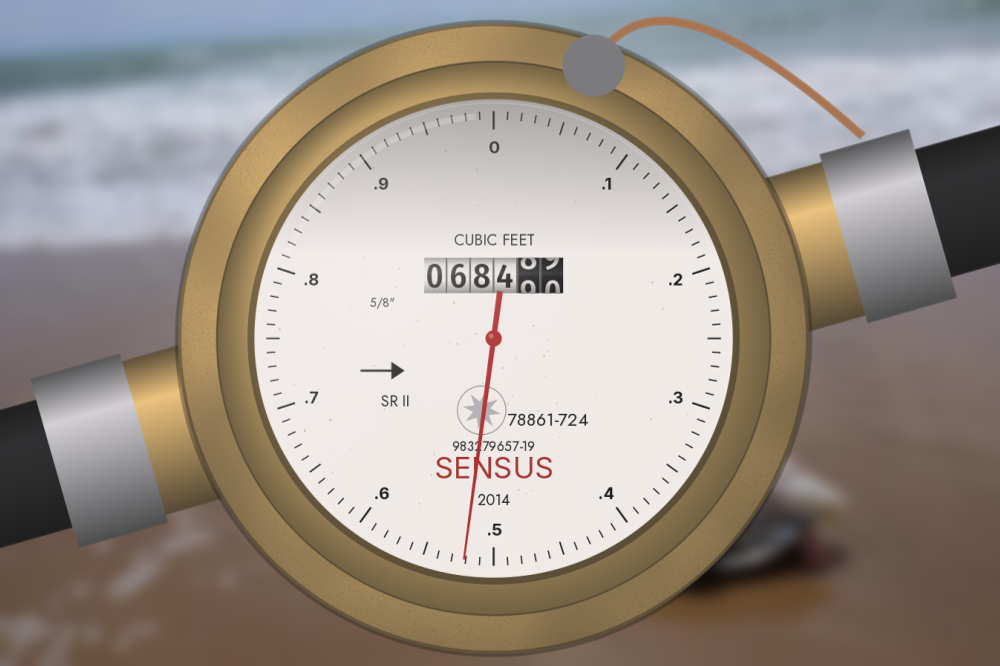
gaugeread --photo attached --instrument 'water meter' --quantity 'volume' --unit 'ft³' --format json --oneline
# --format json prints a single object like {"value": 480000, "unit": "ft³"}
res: {"value": 68489.52, "unit": "ft³"}
